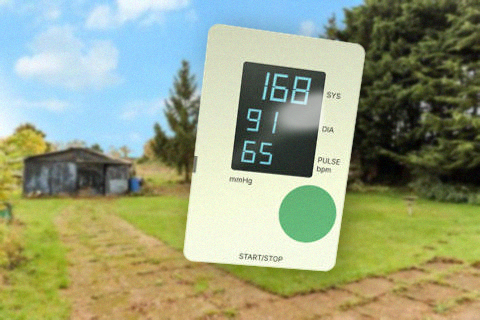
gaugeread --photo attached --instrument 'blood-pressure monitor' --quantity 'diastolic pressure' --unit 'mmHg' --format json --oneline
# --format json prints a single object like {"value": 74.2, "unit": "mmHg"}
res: {"value": 91, "unit": "mmHg"}
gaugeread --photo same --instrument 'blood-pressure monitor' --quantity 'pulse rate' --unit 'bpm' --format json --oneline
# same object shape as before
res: {"value": 65, "unit": "bpm"}
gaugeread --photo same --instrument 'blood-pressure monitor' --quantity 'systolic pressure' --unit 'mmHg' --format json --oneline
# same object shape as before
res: {"value": 168, "unit": "mmHg"}
